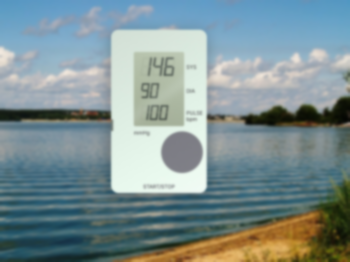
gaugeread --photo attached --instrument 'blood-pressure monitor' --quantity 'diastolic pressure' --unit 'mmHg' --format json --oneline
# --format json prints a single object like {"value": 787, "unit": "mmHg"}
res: {"value": 90, "unit": "mmHg"}
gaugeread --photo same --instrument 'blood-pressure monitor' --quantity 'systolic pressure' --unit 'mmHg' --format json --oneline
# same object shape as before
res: {"value": 146, "unit": "mmHg"}
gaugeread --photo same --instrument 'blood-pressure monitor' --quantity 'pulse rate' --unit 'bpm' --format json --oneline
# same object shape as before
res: {"value": 100, "unit": "bpm"}
